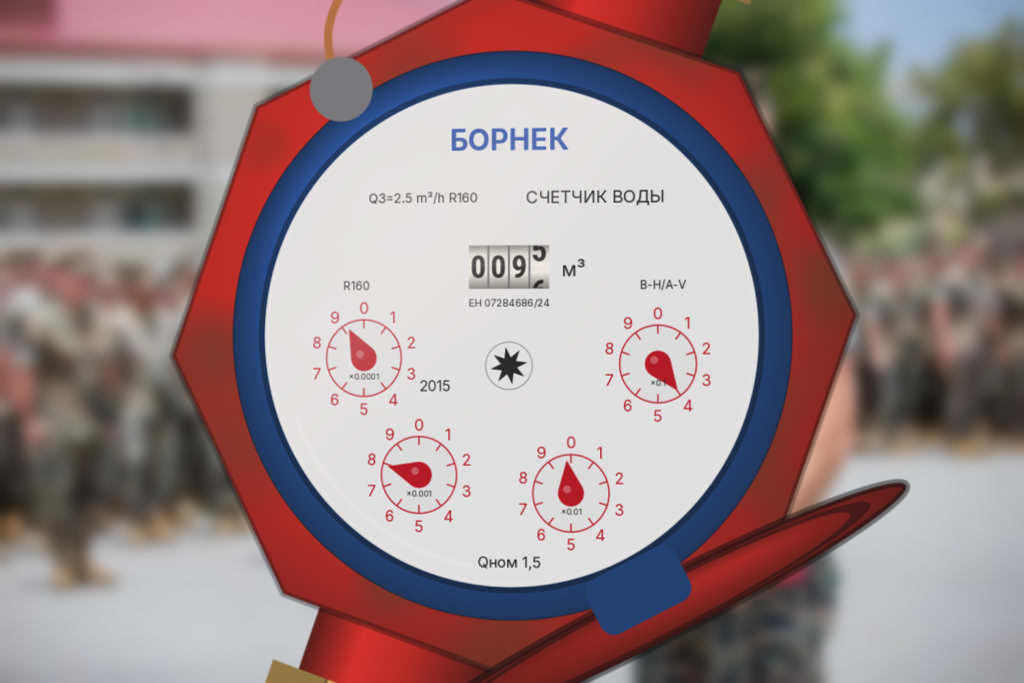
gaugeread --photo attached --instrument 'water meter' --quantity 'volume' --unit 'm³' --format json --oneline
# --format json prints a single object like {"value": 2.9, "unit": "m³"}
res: {"value": 95.3979, "unit": "m³"}
